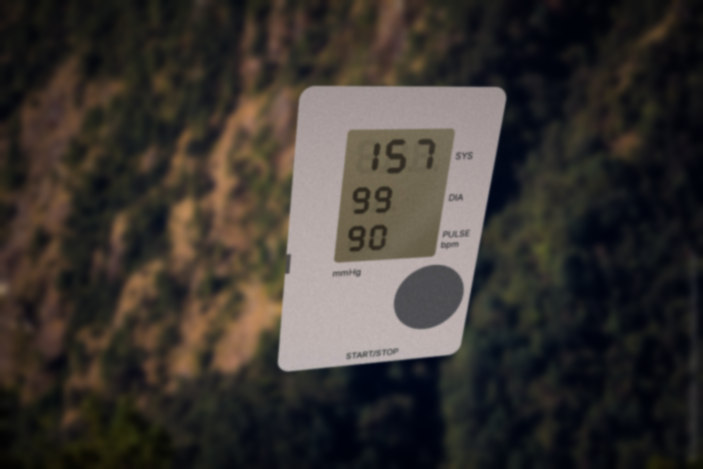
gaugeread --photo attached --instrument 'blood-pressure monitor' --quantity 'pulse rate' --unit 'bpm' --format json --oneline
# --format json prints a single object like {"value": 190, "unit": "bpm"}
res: {"value": 90, "unit": "bpm"}
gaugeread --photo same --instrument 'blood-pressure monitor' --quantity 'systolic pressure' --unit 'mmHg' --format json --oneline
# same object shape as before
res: {"value": 157, "unit": "mmHg"}
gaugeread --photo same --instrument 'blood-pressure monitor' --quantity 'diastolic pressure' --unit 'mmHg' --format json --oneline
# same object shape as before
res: {"value": 99, "unit": "mmHg"}
